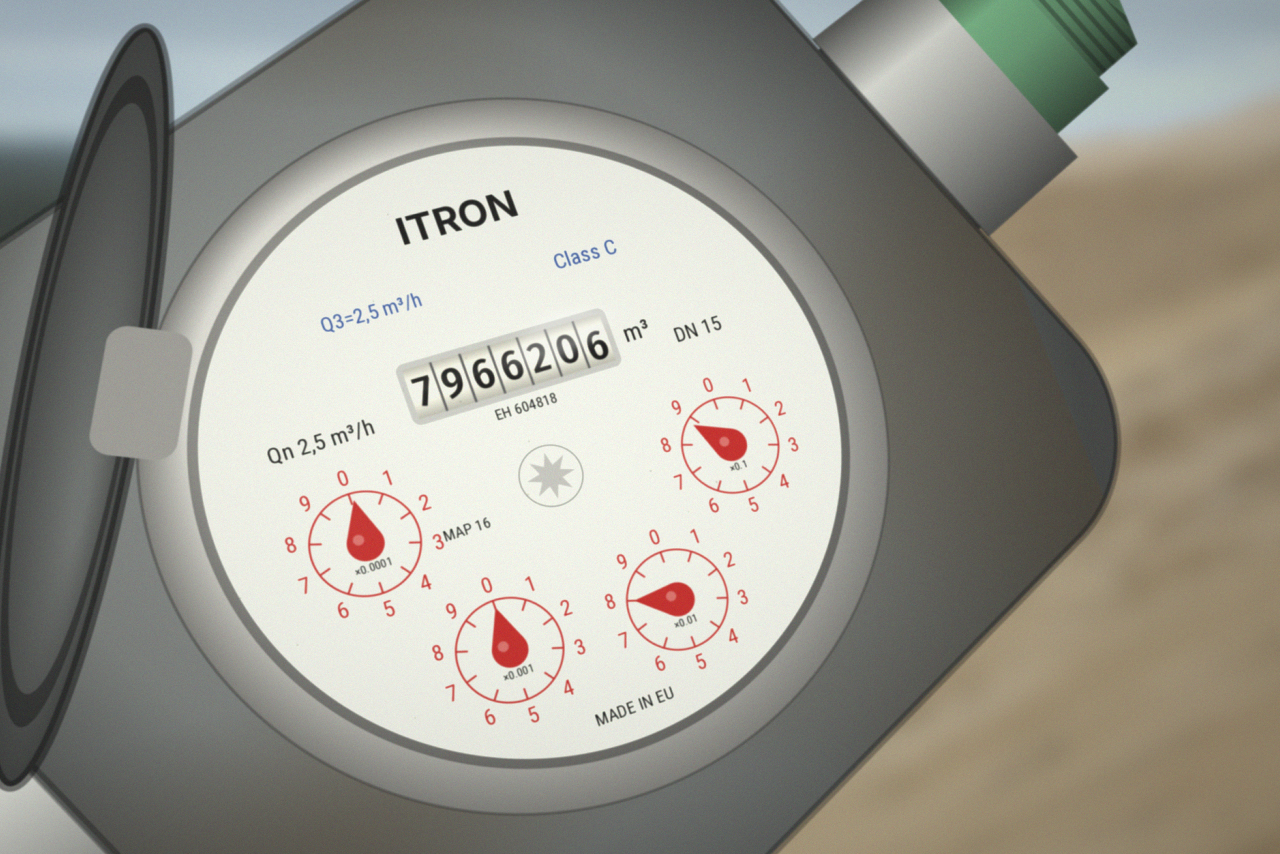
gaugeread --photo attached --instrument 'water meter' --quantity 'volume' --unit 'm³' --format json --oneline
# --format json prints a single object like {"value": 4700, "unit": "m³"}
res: {"value": 7966205.8800, "unit": "m³"}
